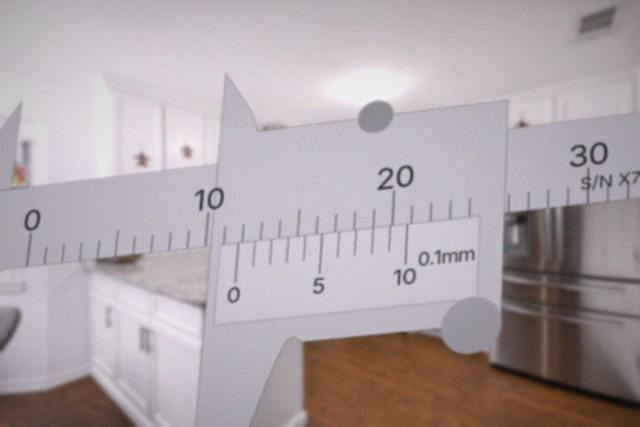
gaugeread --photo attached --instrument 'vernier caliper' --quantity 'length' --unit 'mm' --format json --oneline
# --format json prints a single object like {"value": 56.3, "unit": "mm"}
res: {"value": 11.8, "unit": "mm"}
